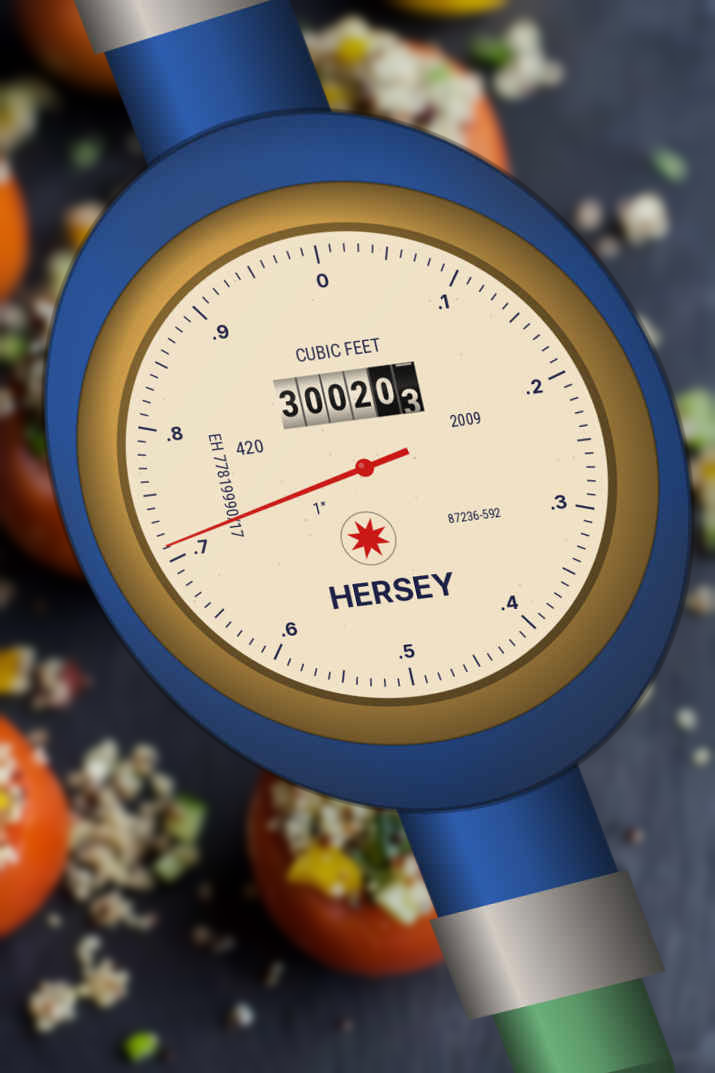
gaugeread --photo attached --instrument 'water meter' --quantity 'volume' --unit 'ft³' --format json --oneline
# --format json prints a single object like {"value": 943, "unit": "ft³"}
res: {"value": 300202.71, "unit": "ft³"}
